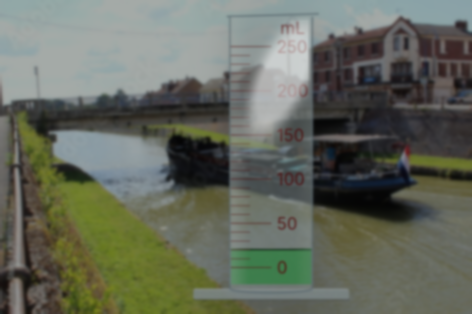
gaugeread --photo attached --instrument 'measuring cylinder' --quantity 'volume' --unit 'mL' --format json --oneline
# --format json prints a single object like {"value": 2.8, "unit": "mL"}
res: {"value": 20, "unit": "mL"}
